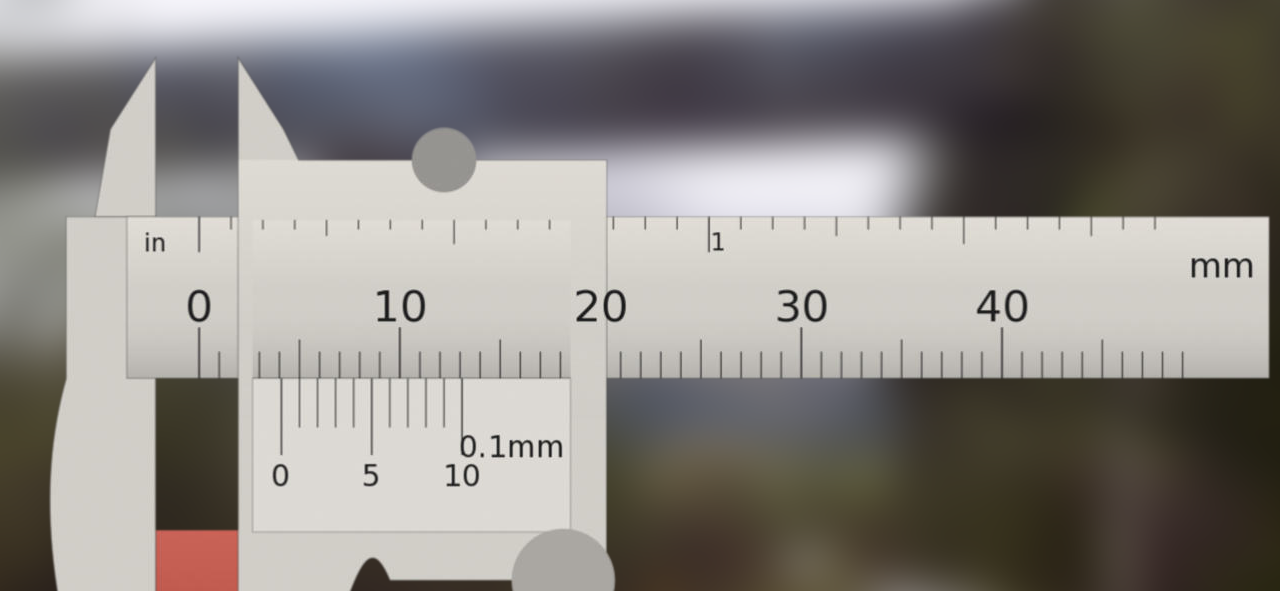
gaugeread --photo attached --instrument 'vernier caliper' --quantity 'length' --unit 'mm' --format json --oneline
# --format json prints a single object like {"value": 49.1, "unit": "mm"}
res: {"value": 4.1, "unit": "mm"}
